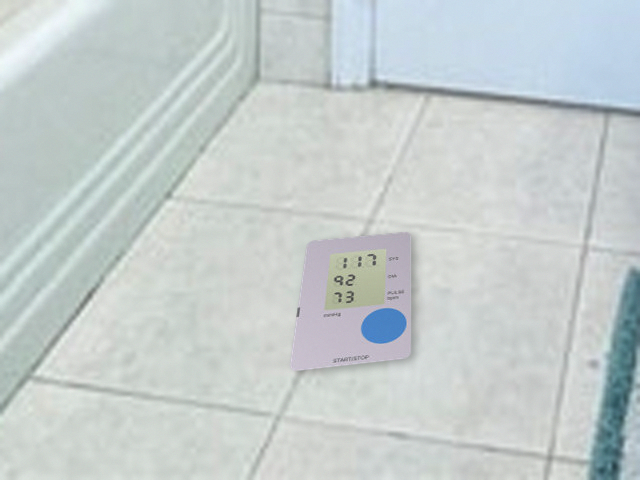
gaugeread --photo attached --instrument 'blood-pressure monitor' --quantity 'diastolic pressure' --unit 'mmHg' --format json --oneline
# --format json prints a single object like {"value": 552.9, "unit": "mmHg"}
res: {"value": 92, "unit": "mmHg"}
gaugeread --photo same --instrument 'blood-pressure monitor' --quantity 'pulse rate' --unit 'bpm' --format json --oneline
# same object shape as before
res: {"value": 73, "unit": "bpm"}
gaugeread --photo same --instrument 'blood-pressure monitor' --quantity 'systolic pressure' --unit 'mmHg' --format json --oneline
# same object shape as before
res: {"value": 117, "unit": "mmHg"}
